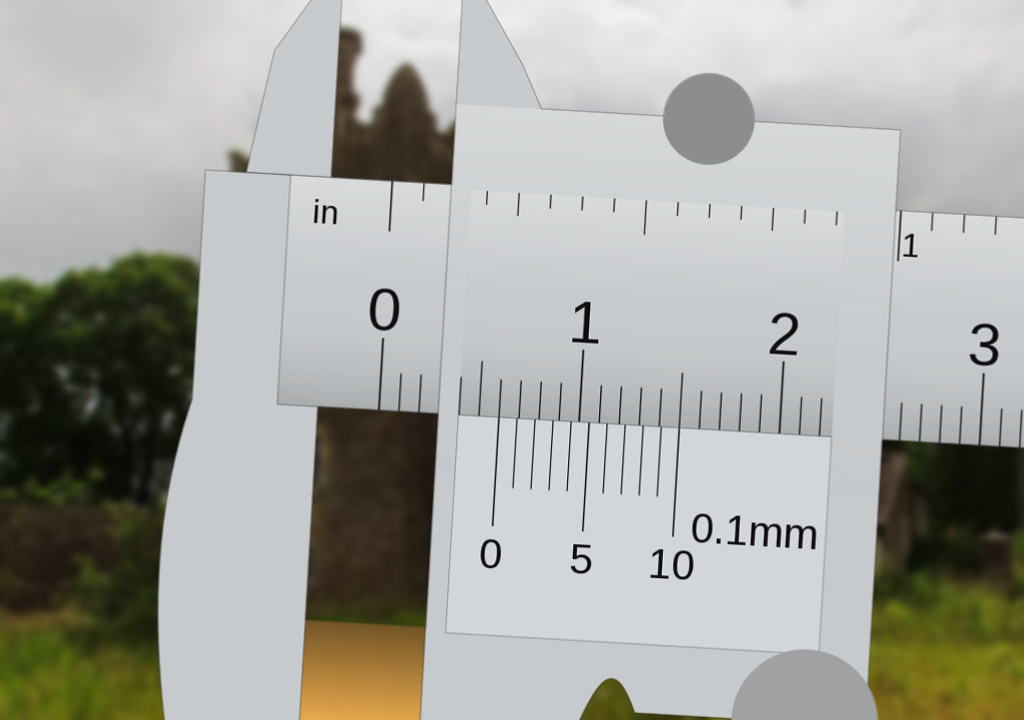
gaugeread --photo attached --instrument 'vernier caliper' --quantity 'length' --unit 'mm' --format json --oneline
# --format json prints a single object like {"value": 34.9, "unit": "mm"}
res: {"value": 6.0, "unit": "mm"}
